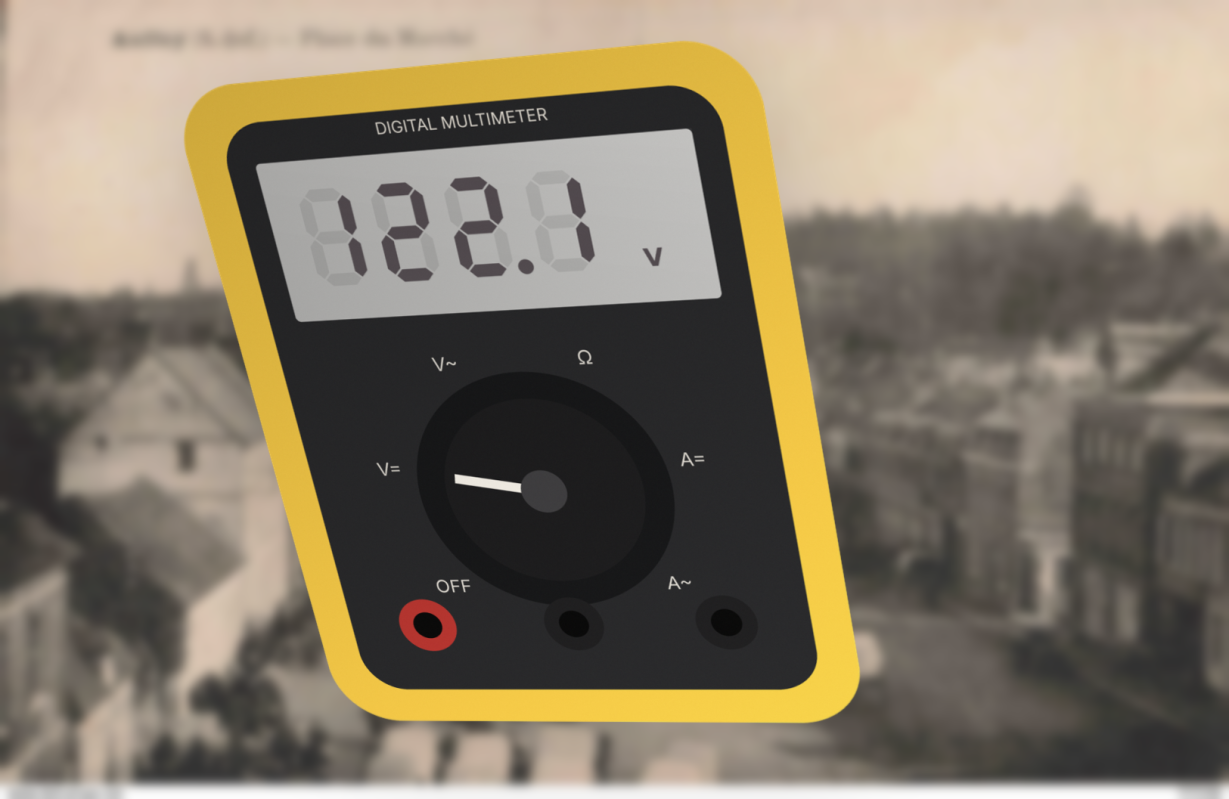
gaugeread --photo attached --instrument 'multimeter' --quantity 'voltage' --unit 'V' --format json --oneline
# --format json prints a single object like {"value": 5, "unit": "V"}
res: {"value": 122.1, "unit": "V"}
